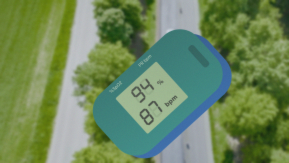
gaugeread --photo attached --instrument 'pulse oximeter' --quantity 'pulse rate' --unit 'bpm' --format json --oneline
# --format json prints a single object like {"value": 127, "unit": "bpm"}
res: {"value": 87, "unit": "bpm"}
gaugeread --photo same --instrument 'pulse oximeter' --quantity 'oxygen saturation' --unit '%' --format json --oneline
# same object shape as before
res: {"value": 94, "unit": "%"}
